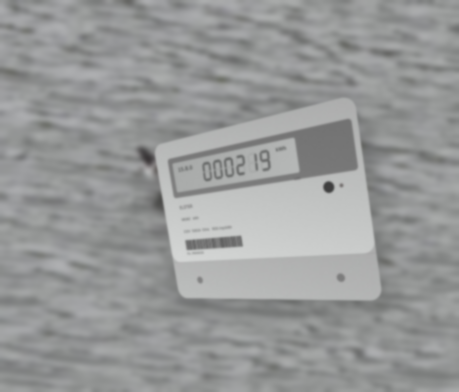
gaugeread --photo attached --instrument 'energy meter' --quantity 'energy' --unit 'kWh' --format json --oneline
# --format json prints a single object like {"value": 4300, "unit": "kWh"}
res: {"value": 219, "unit": "kWh"}
